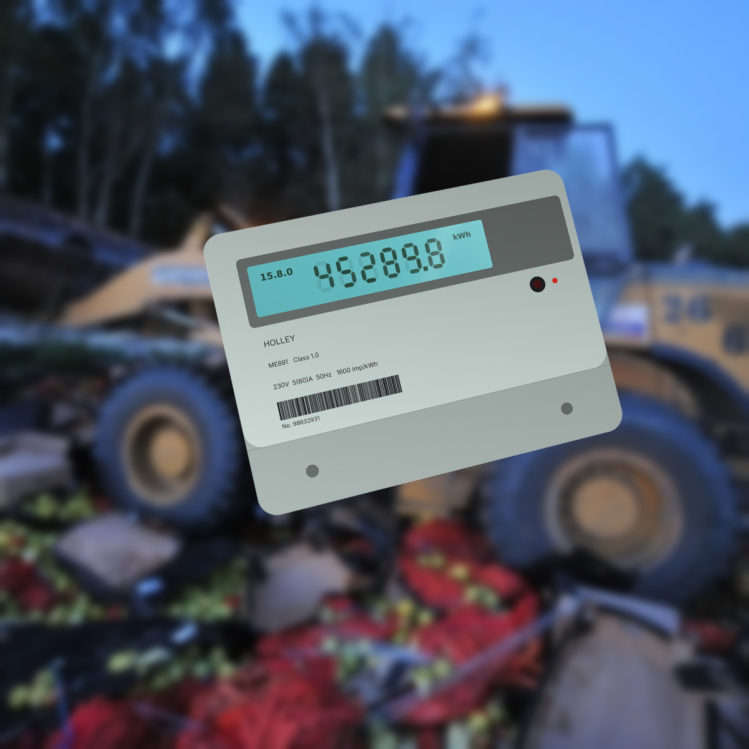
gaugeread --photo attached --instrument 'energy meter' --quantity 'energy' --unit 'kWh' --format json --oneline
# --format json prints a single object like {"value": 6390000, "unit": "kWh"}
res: {"value": 45289.8, "unit": "kWh"}
